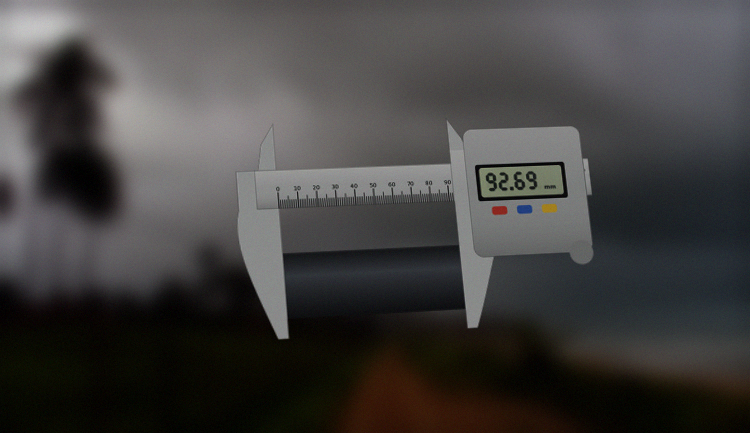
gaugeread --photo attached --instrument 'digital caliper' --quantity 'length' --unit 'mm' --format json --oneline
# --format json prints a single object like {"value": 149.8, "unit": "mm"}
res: {"value": 92.69, "unit": "mm"}
